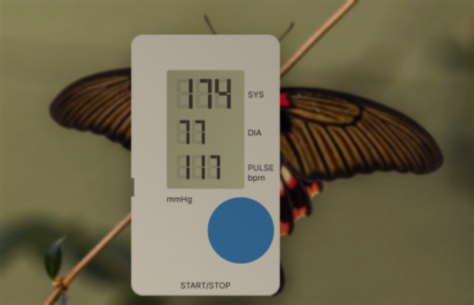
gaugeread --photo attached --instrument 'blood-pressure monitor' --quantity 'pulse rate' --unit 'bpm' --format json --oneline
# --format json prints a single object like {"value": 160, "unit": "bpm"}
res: {"value": 117, "unit": "bpm"}
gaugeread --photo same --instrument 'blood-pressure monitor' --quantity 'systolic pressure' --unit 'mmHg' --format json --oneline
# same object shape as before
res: {"value": 174, "unit": "mmHg"}
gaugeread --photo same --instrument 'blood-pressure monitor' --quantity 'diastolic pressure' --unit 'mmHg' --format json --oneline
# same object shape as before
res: {"value": 77, "unit": "mmHg"}
